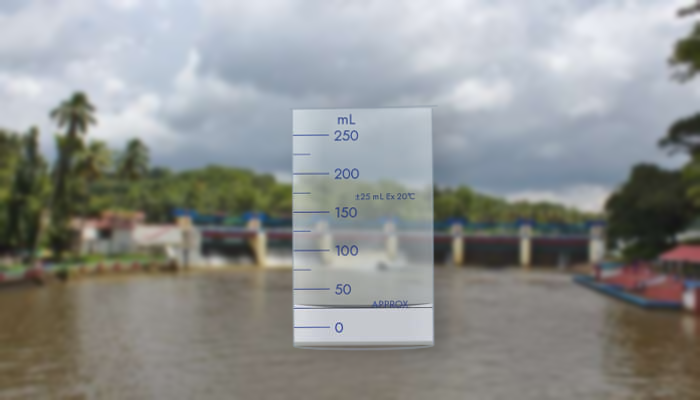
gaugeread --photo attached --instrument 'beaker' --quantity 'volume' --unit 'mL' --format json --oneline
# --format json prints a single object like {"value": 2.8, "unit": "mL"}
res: {"value": 25, "unit": "mL"}
